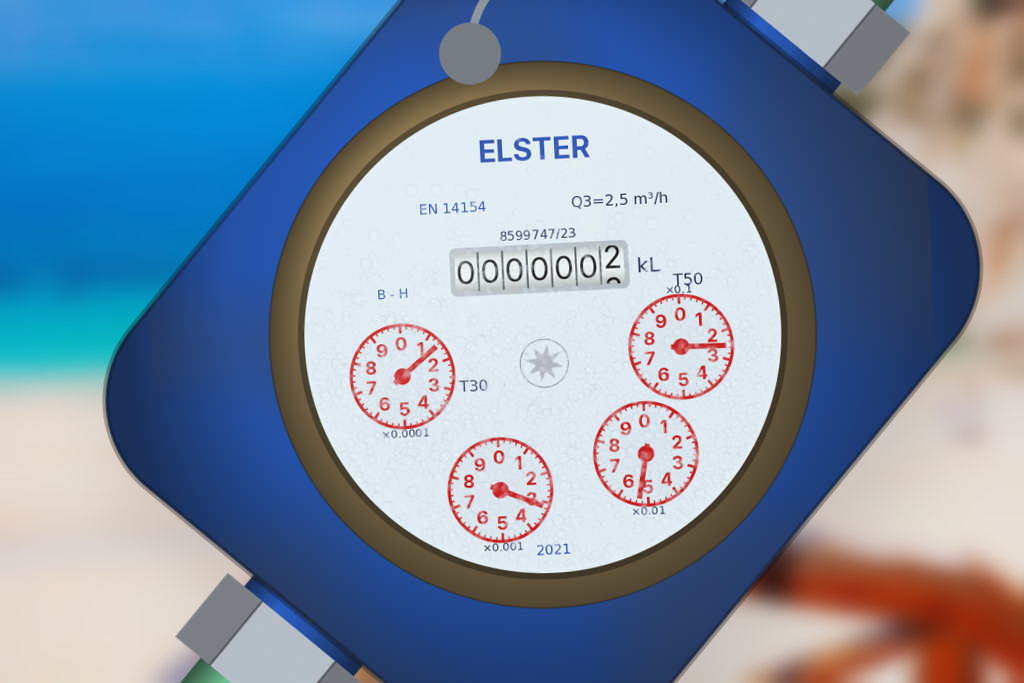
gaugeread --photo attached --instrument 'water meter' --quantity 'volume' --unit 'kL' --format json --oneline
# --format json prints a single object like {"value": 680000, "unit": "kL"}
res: {"value": 2.2531, "unit": "kL"}
